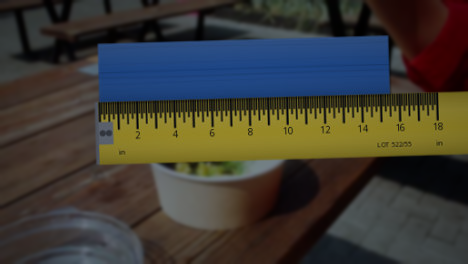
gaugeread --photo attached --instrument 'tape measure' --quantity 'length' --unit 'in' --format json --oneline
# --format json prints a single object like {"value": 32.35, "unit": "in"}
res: {"value": 15.5, "unit": "in"}
